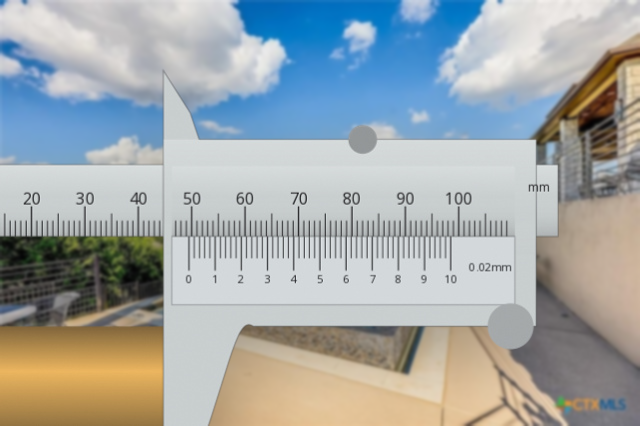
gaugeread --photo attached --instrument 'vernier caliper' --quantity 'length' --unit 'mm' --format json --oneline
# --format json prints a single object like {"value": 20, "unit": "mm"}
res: {"value": 49.5, "unit": "mm"}
